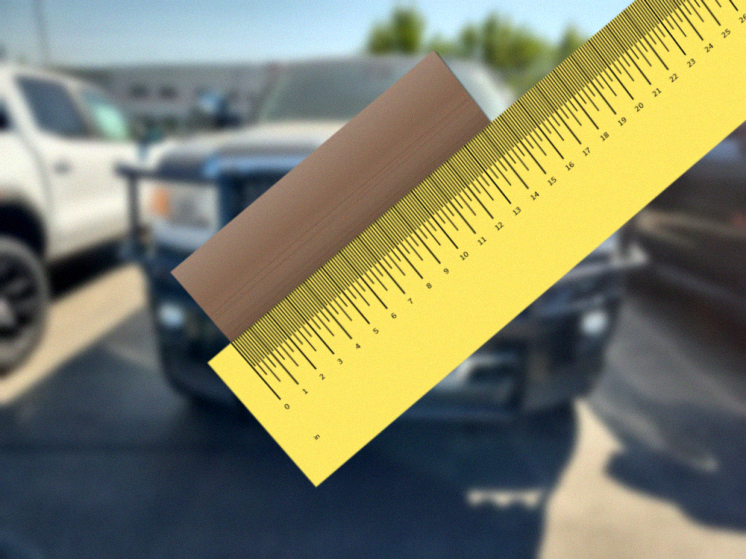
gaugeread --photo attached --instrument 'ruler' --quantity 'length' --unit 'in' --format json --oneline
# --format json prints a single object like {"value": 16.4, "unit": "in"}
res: {"value": 14.5, "unit": "in"}
